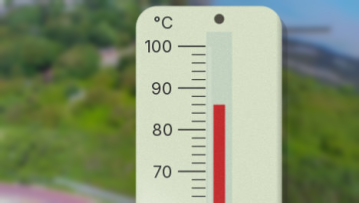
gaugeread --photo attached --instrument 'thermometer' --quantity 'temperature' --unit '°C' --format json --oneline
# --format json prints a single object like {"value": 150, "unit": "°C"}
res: {"value": 86, "unit": "°C"}
